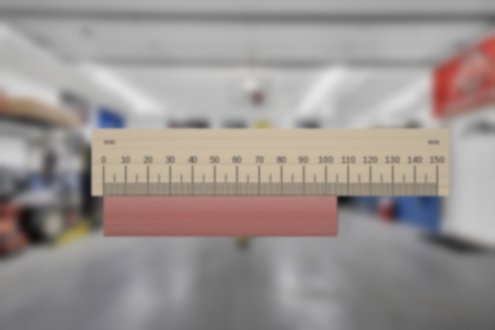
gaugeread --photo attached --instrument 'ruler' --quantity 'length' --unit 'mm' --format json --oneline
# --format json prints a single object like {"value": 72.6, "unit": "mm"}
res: {"value": 105, "unit": "mm"}
